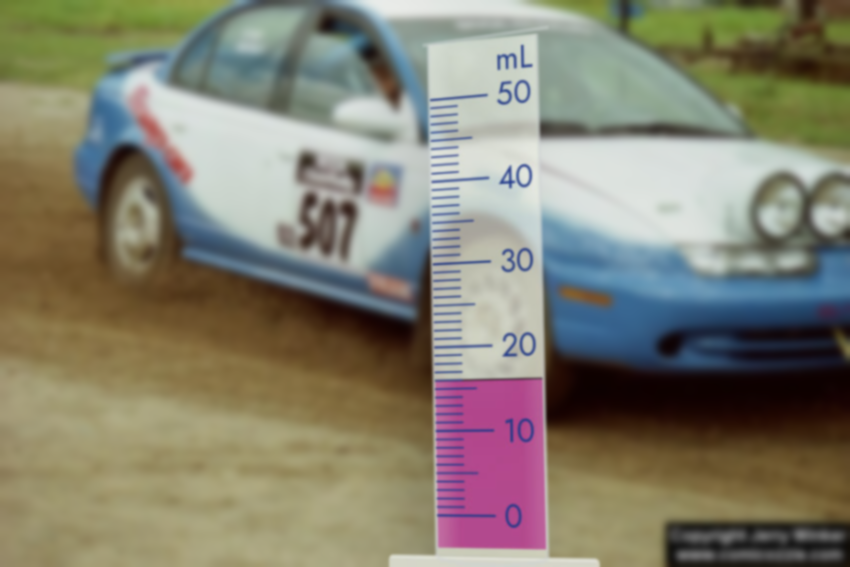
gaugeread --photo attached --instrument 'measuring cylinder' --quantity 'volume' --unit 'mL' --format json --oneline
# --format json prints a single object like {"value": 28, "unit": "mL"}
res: {"value": 16, "unit": "mL"}
